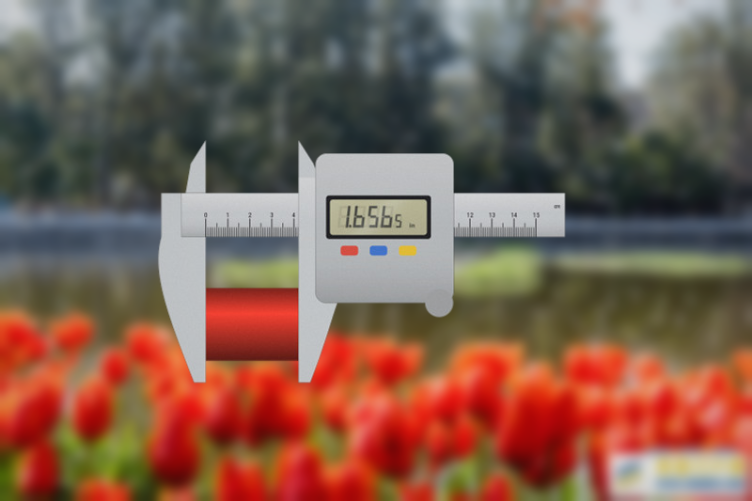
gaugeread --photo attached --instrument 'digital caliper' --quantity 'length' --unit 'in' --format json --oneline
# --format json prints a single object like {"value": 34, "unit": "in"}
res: {"value": 1.6565, "unit": "in"}
